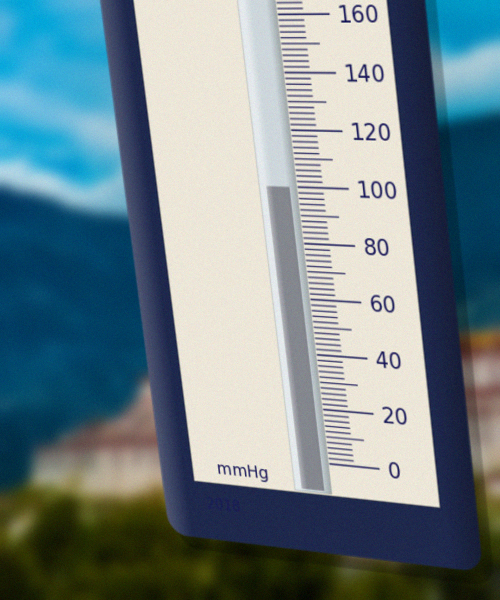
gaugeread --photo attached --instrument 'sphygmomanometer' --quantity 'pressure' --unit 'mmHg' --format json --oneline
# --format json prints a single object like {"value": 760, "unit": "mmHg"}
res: {"value": 100, "unit": "mmHg"}
